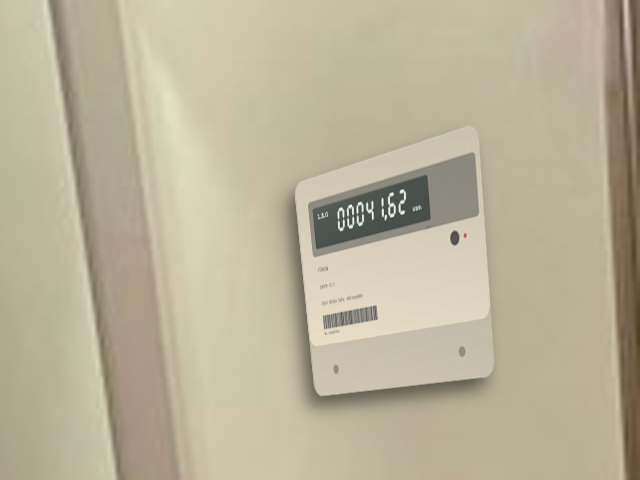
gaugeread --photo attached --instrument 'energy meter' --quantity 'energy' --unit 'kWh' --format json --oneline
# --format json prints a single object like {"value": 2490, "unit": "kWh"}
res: {"value": 41.62, "unit": "kWh"}
